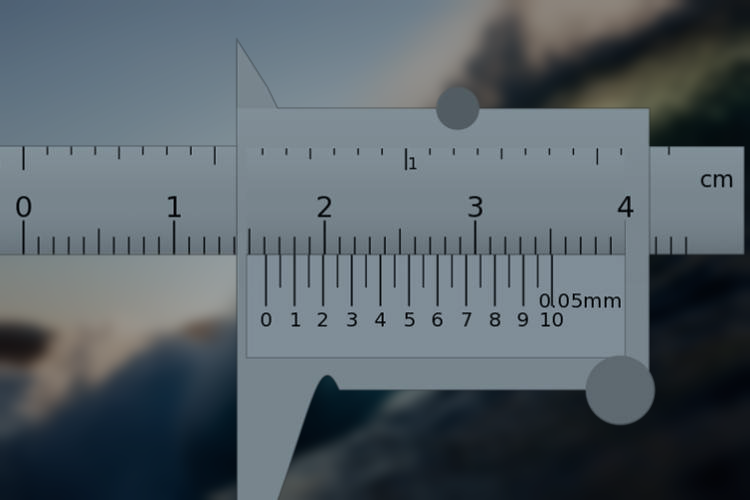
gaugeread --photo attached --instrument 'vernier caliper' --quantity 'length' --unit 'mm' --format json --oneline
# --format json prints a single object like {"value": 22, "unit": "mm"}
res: {"value": 16.1, "unit": "mm"}
